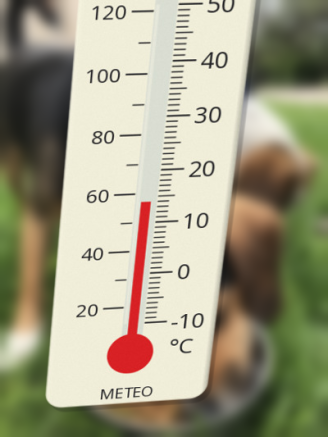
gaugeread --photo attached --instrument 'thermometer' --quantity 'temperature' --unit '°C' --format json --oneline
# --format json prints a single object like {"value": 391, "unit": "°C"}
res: {"value": 14, "unit": "°C"}
